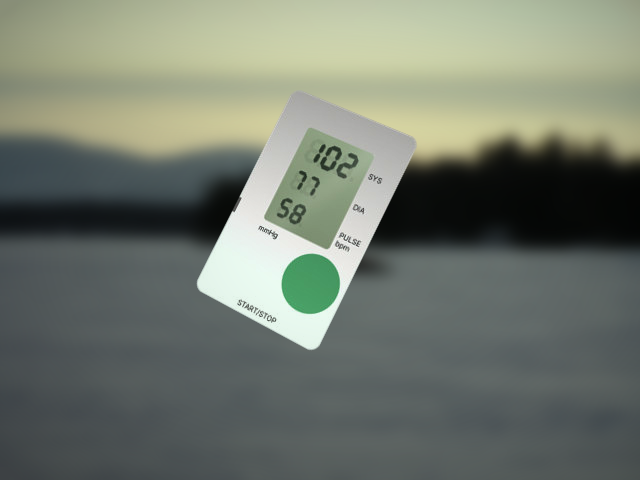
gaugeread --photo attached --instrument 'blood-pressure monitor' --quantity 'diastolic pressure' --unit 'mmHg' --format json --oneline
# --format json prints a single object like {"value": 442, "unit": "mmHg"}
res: {"value": 77, "unit": "mmHg"}
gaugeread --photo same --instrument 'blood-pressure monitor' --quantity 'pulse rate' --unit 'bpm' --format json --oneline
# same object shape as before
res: {"value": 58, "unit": "bpm"}
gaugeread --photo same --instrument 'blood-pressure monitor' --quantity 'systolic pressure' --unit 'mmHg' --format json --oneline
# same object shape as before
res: {"value": 102, "unit": "mmHg"}
